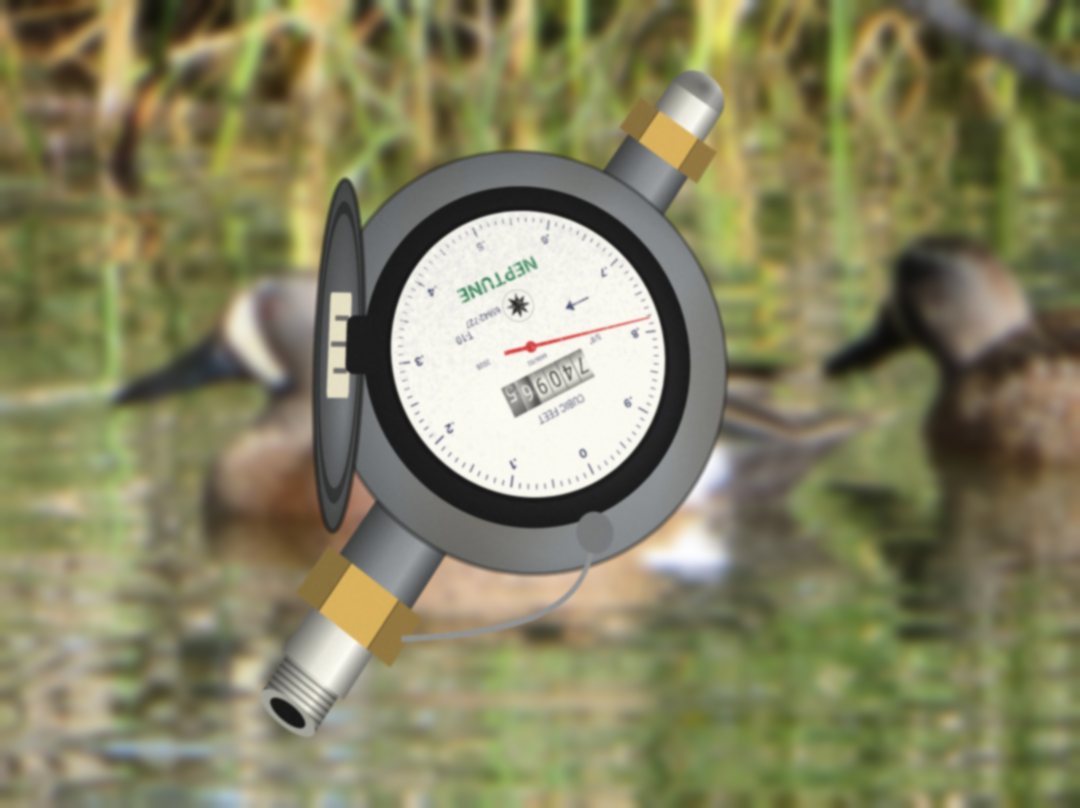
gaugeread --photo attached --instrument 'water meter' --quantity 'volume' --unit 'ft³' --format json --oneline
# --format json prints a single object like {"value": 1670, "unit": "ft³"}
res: {"value": 740964.78, "unit": "ft³"}
